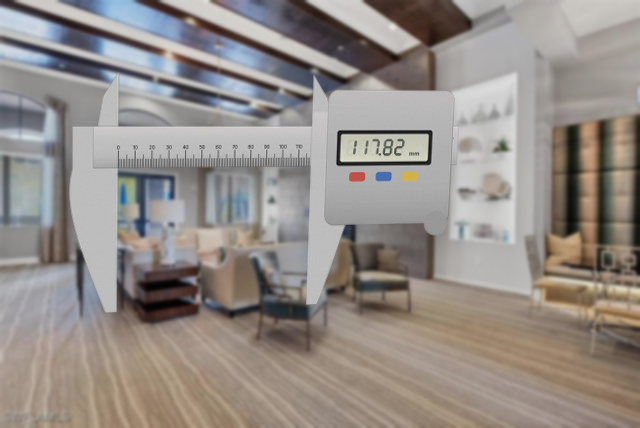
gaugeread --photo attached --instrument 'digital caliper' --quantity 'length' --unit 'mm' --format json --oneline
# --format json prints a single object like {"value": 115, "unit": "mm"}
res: {"value": 117.82, "unit": "mm"}
